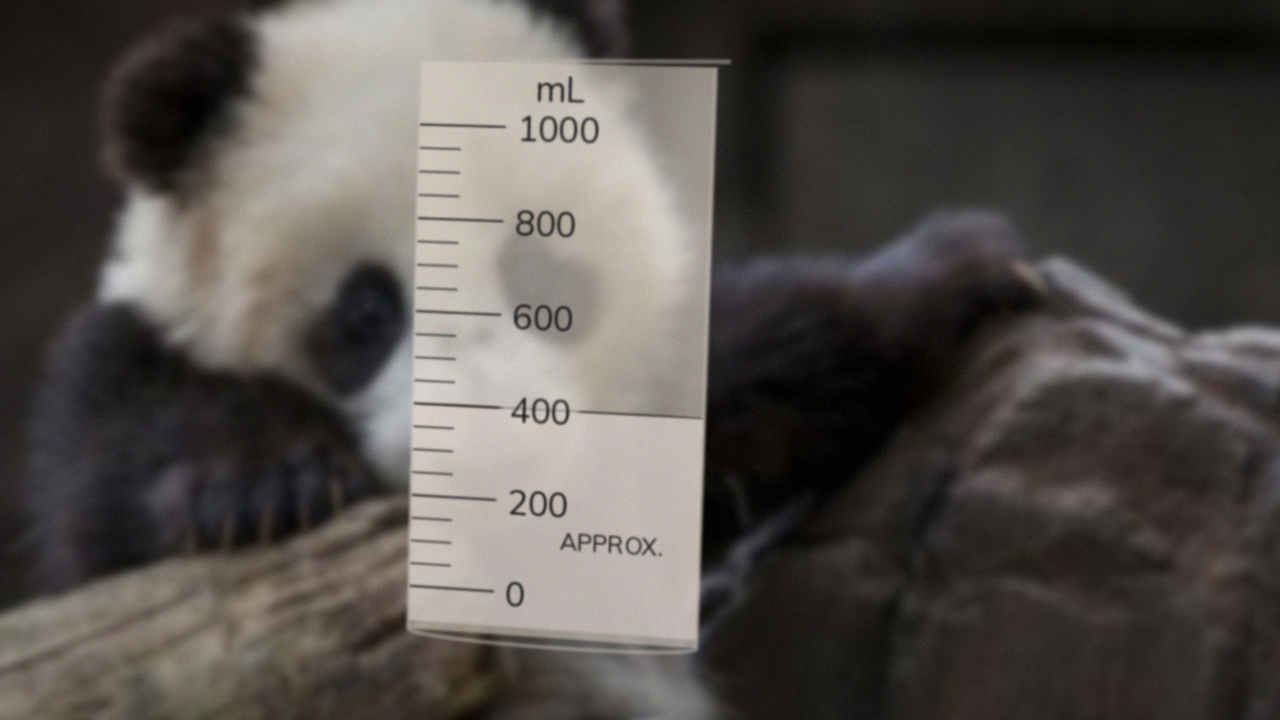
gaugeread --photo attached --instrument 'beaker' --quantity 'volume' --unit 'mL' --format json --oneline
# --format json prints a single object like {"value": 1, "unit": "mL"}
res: {"value": 400, "unit": "mL"}
